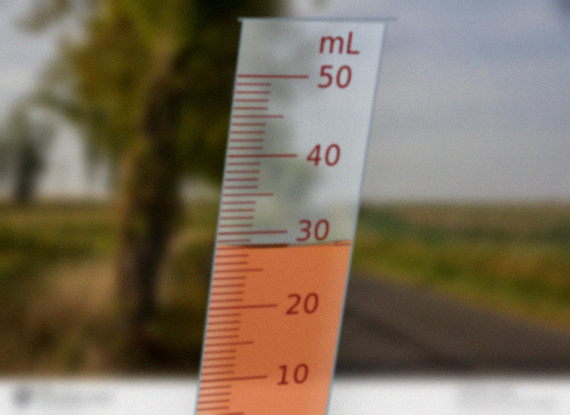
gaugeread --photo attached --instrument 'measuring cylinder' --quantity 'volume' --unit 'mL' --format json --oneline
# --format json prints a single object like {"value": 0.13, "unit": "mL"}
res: {"value": 28, "unit": "mL"}
